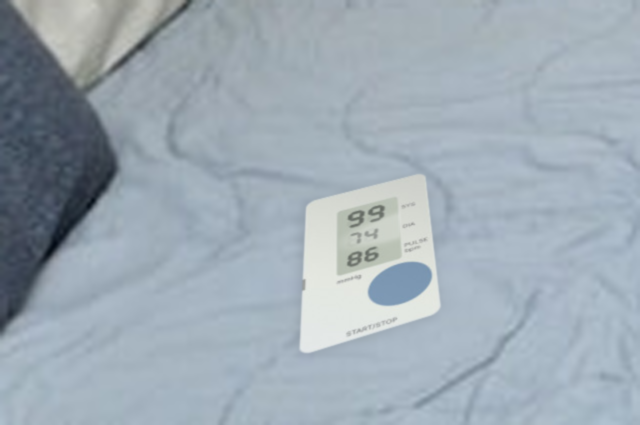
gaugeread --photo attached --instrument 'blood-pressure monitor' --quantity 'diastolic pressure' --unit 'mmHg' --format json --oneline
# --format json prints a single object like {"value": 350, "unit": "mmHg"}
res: {"value": 74, "unit": "mmHg"}
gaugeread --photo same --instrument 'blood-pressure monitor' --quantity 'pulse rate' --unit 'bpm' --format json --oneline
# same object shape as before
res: {"value": 86, "unit": "bpm"}
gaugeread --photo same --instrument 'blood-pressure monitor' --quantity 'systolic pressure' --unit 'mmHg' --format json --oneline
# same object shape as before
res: {"value": 99, "unit": "mmHg"}
